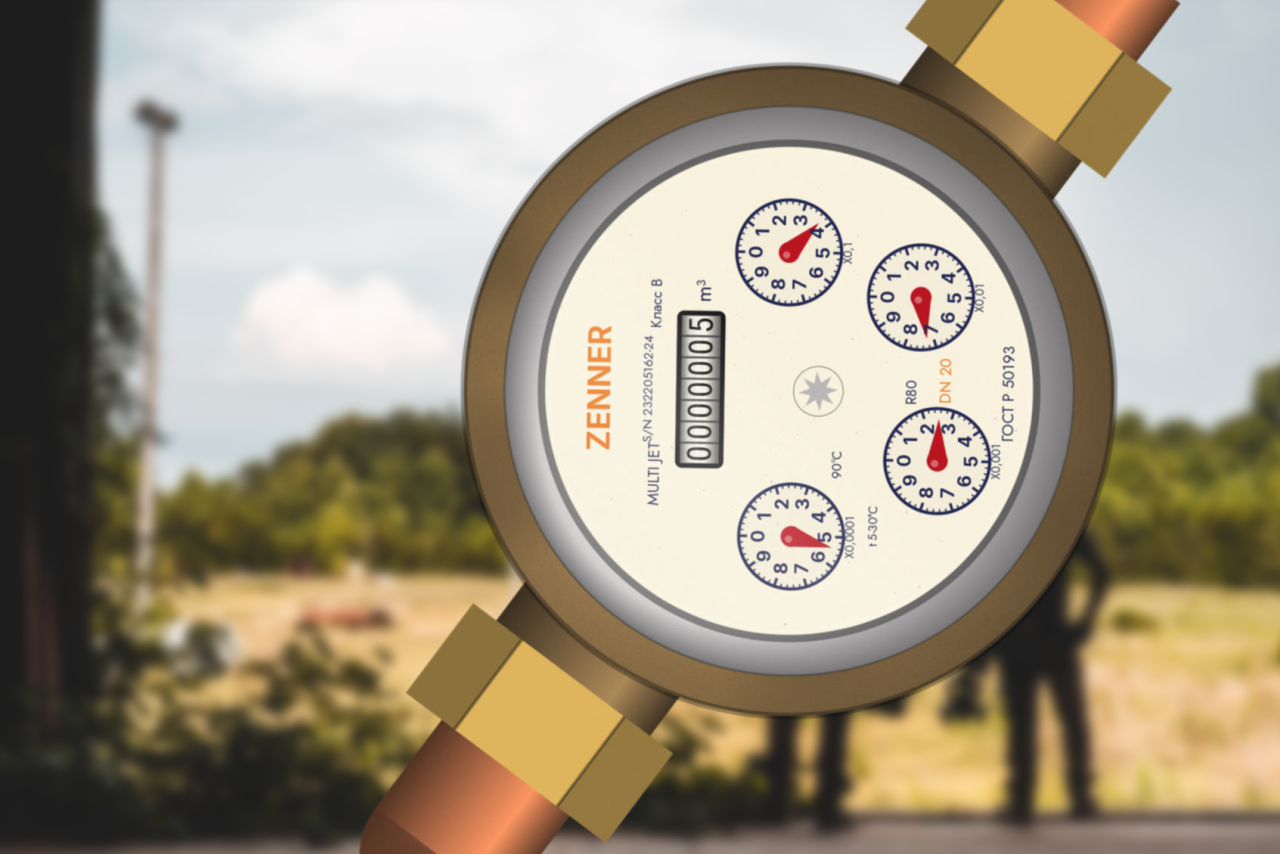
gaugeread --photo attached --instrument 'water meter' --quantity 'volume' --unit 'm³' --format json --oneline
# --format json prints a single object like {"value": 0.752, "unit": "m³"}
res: {"value": 5.3725, "unit": "m³"}
